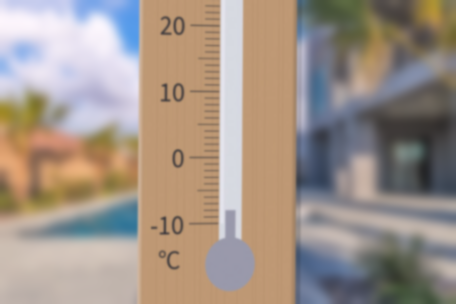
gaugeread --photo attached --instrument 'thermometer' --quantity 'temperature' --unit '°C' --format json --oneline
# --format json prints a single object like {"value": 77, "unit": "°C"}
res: {"value": -8, "unit": "°C"}
